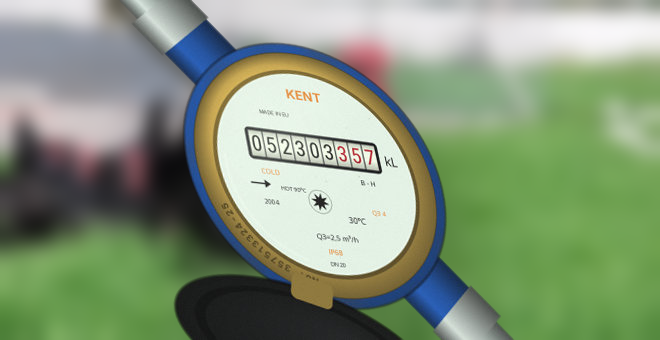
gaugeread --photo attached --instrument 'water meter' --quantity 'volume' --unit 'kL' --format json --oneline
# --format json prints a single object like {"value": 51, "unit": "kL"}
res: {"value": 52303.357, "unit": "kL"}
